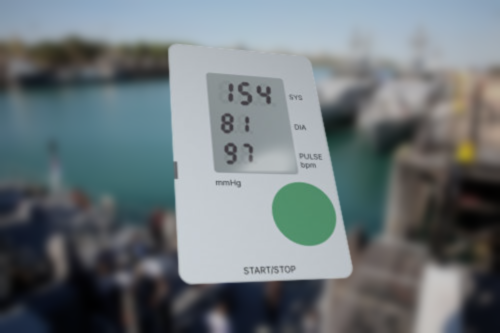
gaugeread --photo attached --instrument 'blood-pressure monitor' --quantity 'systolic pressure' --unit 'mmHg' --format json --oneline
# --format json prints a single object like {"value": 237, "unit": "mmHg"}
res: {"value": 154, "unit": "mmHg"}
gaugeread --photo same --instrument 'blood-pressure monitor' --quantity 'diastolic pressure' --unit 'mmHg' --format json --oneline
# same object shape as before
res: {"value": 81, "unit": "mmHg"}
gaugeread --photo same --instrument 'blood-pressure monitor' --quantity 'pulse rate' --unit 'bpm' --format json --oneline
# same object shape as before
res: {"value": 97, "unit": "bpm"}
